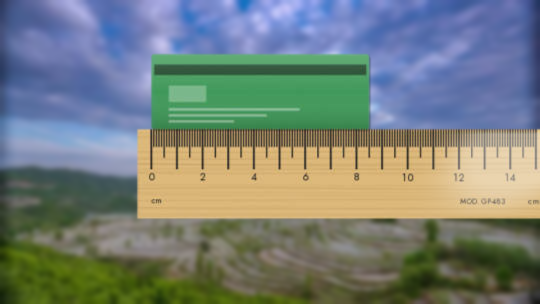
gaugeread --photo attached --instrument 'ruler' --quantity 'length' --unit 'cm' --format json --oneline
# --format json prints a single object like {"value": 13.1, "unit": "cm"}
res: {"value": 8.5, "unit": "cm"}
